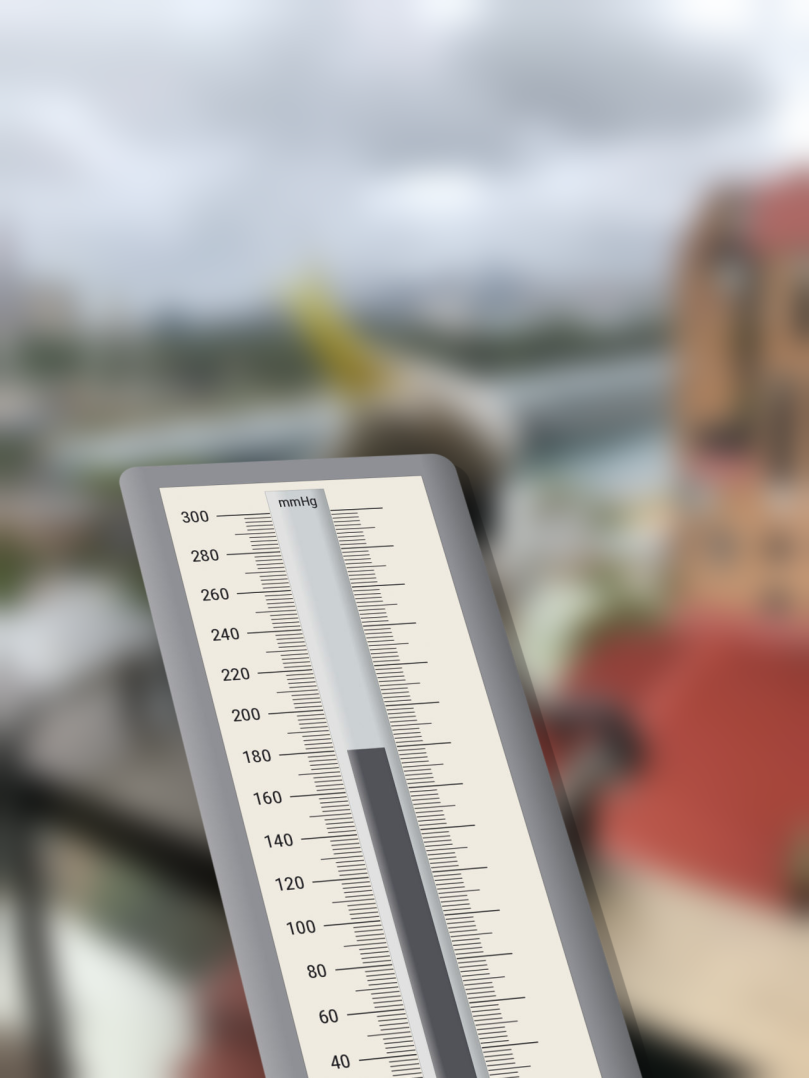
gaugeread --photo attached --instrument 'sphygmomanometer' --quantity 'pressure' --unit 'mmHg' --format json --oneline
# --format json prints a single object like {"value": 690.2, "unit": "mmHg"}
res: {"value": 180, "unit": "mmHg"}
